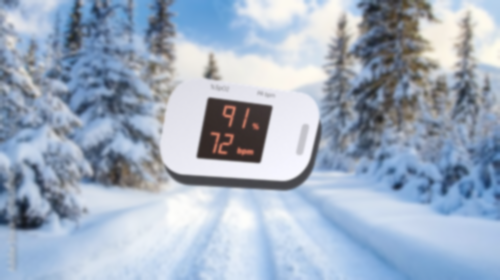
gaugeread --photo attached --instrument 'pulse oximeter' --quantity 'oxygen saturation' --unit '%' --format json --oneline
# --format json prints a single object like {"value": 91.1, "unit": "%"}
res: {"value": 91, "unit": "%"}
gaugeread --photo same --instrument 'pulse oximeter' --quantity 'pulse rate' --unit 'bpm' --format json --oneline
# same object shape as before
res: {"value": 72, "unit": "bpm"}
